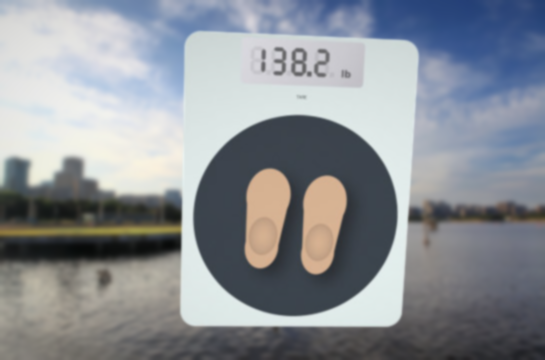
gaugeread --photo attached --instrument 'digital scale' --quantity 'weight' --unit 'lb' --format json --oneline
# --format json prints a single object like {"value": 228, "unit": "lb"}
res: {"value": 138.2, "unit": "lb"}
